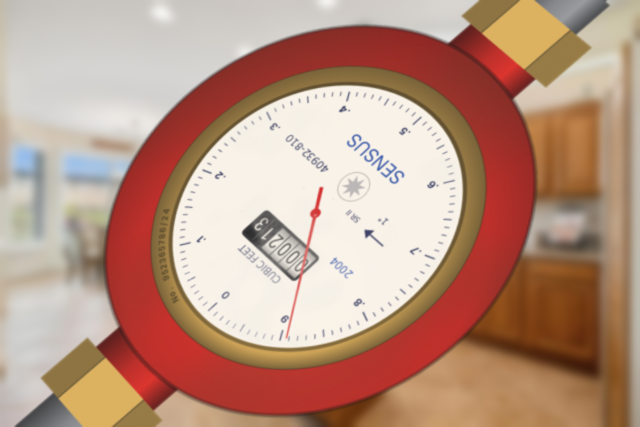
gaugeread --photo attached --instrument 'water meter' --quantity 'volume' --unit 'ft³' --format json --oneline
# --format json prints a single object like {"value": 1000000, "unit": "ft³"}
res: {"value": 212.89, "unit": "ft³"}
